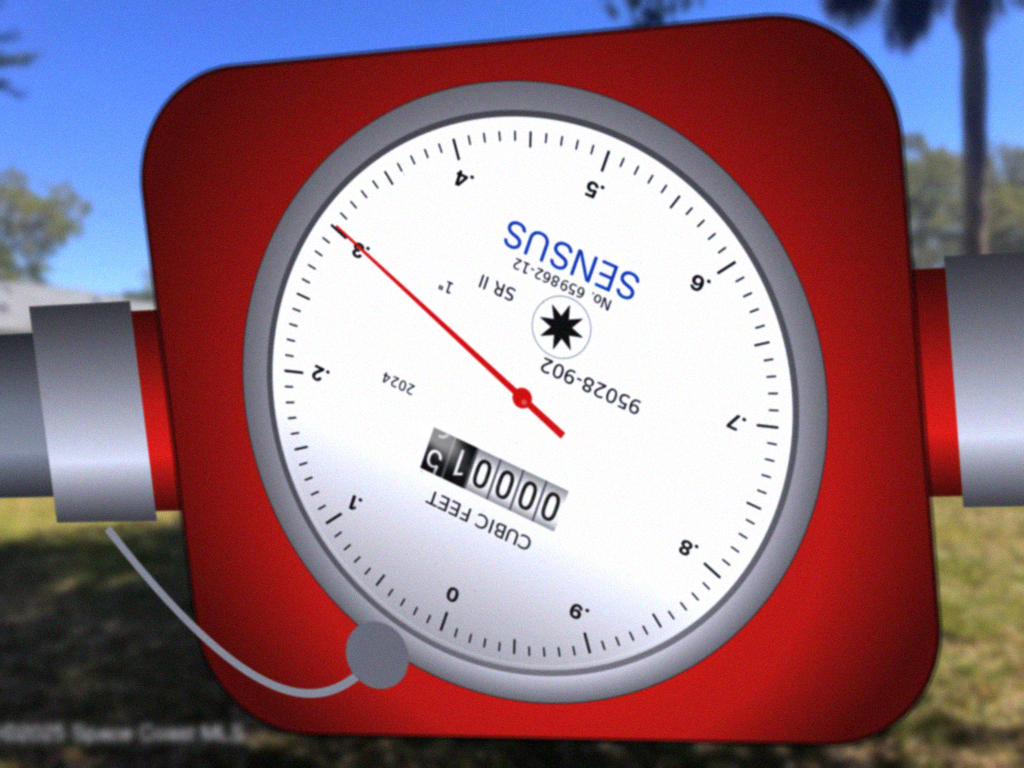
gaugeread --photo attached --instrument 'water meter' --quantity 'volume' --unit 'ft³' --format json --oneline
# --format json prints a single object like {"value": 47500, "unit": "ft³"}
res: {"value": 15.30, "unit": "ft³"}
